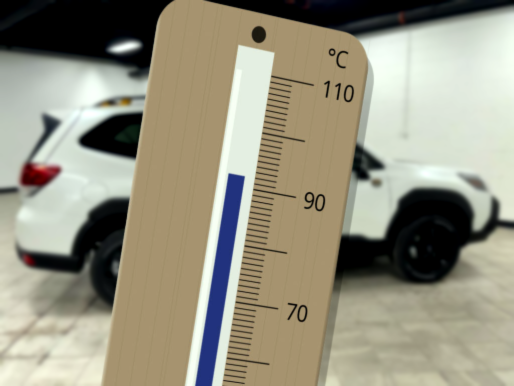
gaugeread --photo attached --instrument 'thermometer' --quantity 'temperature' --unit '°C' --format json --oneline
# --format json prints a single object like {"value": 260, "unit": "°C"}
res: {"value": 92, "unit": "°C"}
